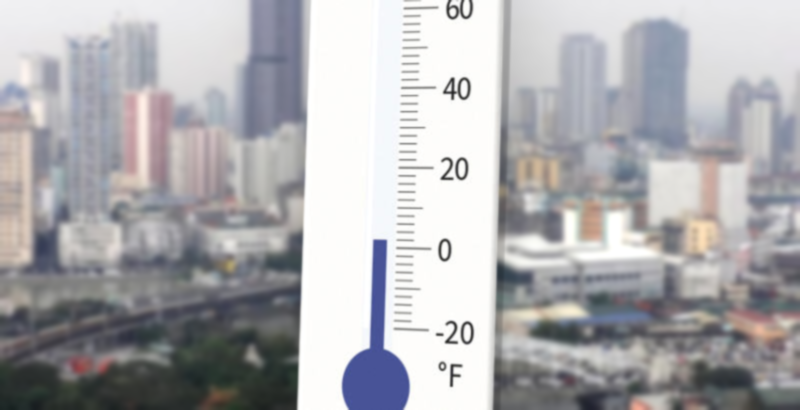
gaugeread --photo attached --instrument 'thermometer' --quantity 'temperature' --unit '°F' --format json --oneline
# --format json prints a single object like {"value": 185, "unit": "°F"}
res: {"value": 2, "unit": "°F"}
